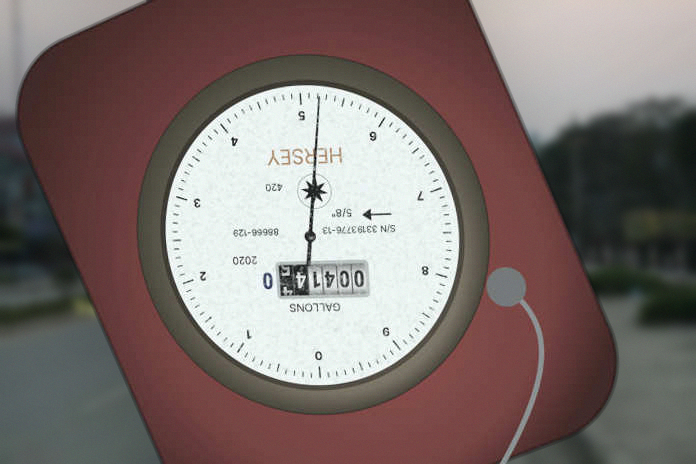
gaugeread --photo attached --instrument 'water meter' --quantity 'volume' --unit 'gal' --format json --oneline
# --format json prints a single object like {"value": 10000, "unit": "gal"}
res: {"value": 41445.2, "unit": "gal"}
